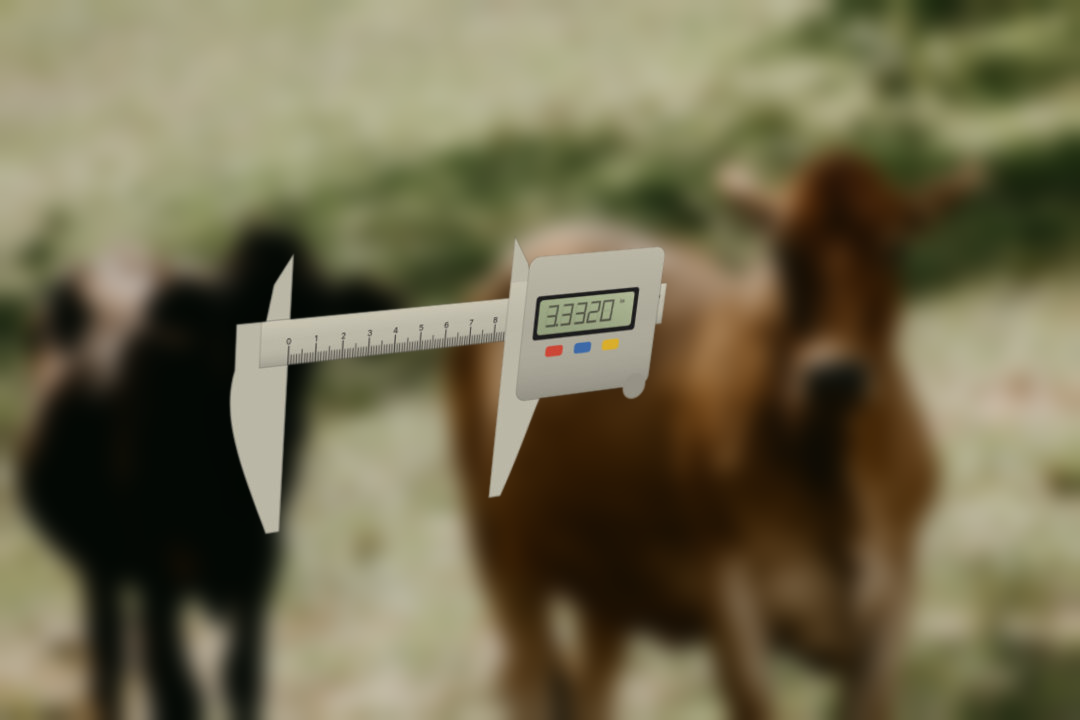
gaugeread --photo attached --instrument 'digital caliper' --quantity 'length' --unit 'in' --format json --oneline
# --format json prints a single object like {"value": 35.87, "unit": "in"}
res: {"value": 3.3320, "unit": "in"}
